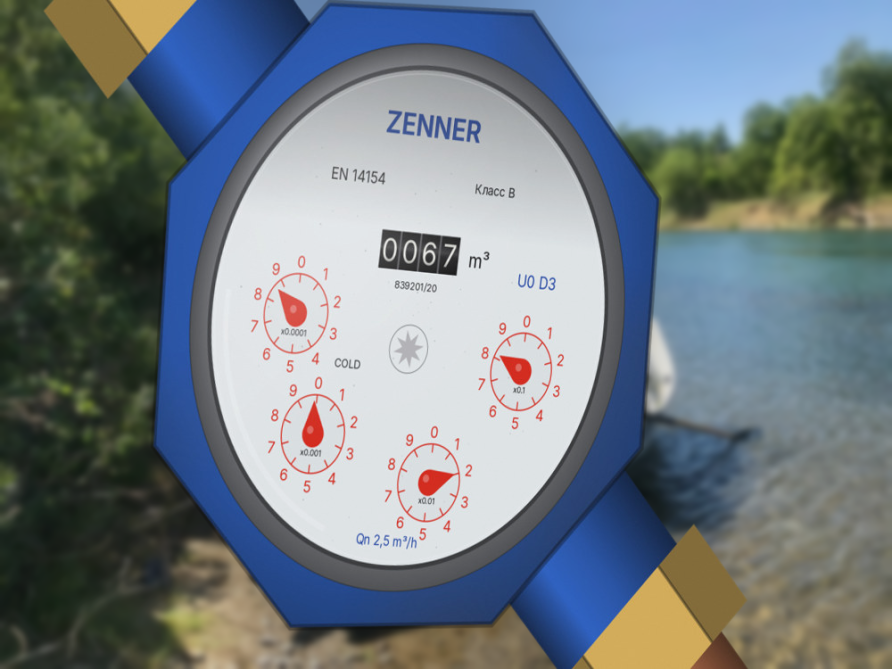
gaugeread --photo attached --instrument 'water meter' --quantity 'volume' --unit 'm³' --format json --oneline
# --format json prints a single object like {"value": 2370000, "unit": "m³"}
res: {"value": 67.8198, "unit": "m³"}
